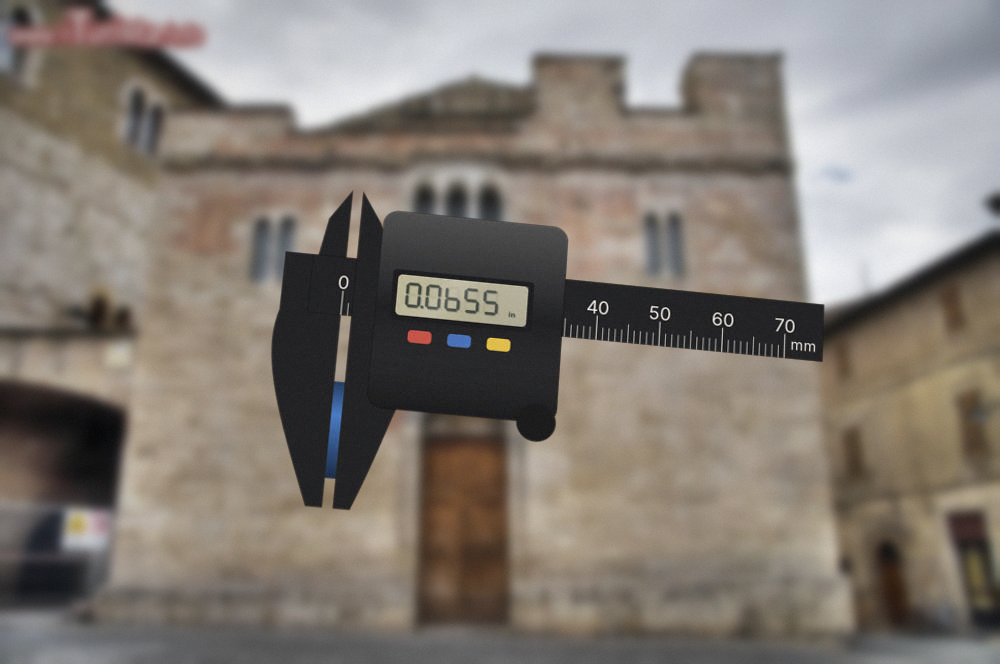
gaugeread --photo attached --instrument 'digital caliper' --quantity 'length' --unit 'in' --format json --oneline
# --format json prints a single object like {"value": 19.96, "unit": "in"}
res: {"value": 0.0655, "unit": "in"}
